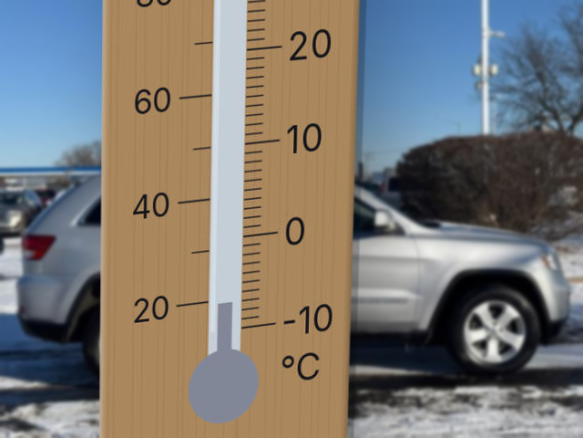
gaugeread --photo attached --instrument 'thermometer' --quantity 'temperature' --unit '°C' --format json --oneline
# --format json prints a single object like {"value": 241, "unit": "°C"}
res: {"value": -7, "unit": "°C"}
